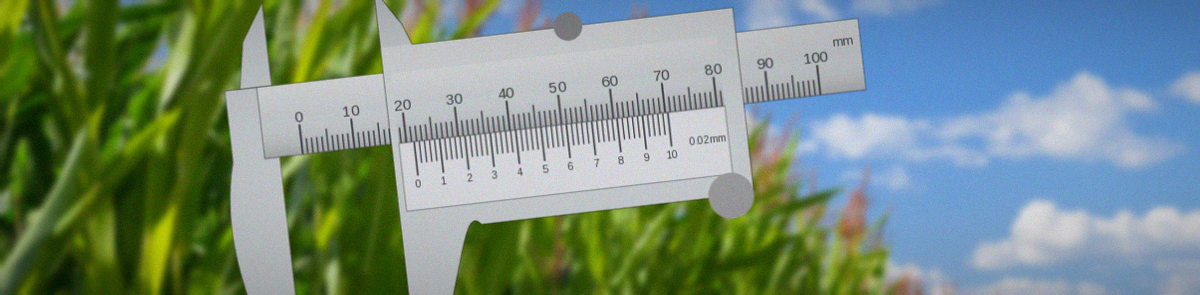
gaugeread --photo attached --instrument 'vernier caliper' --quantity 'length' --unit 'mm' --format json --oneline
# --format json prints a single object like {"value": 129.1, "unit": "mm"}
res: {"value": 21.5, "unit": "mm"}
